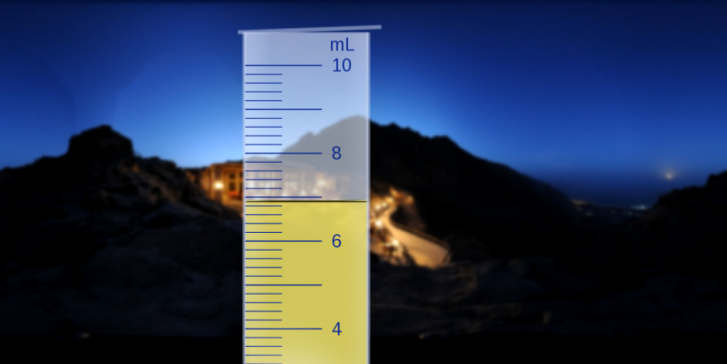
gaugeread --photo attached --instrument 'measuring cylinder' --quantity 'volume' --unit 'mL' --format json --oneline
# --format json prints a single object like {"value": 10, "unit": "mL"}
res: {"value": 6.9, "unit": "mL"}
